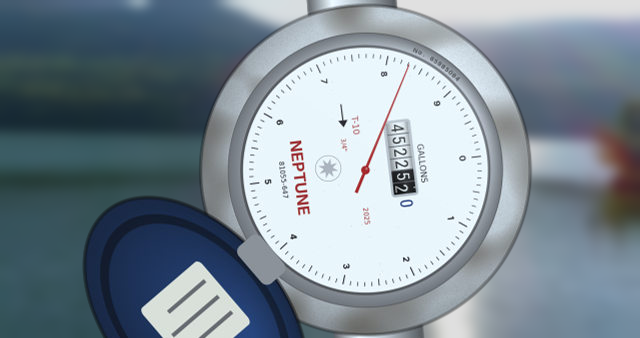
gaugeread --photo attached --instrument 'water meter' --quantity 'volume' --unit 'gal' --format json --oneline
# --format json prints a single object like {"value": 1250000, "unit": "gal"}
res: {"value": 4522518.3, "unit": "gal"}
